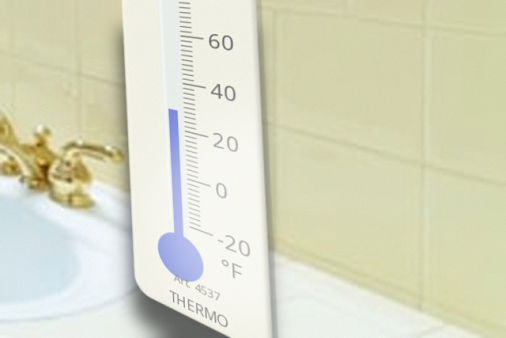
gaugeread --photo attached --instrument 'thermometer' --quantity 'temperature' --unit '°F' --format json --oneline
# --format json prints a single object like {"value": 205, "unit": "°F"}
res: {"value": 28, "unit": "°F"}
